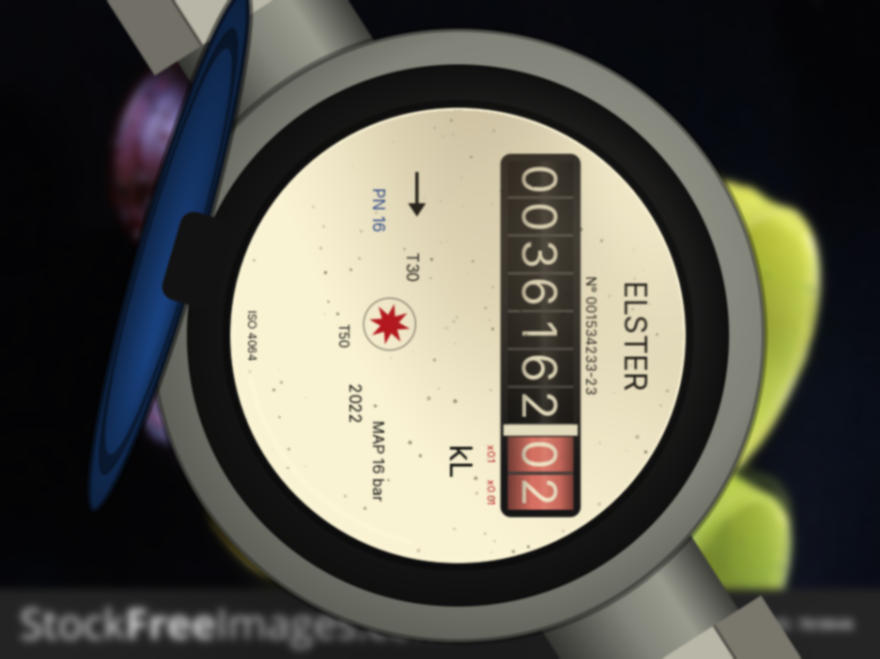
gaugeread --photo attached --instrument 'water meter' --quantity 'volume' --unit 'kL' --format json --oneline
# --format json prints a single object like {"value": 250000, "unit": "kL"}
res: {"value": 36162.02, "unit": "kL"}
